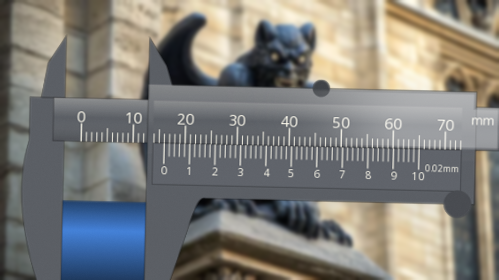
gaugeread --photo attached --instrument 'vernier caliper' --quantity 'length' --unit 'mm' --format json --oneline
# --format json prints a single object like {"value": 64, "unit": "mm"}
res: {"value": 16.0, "unit": "mm"}
